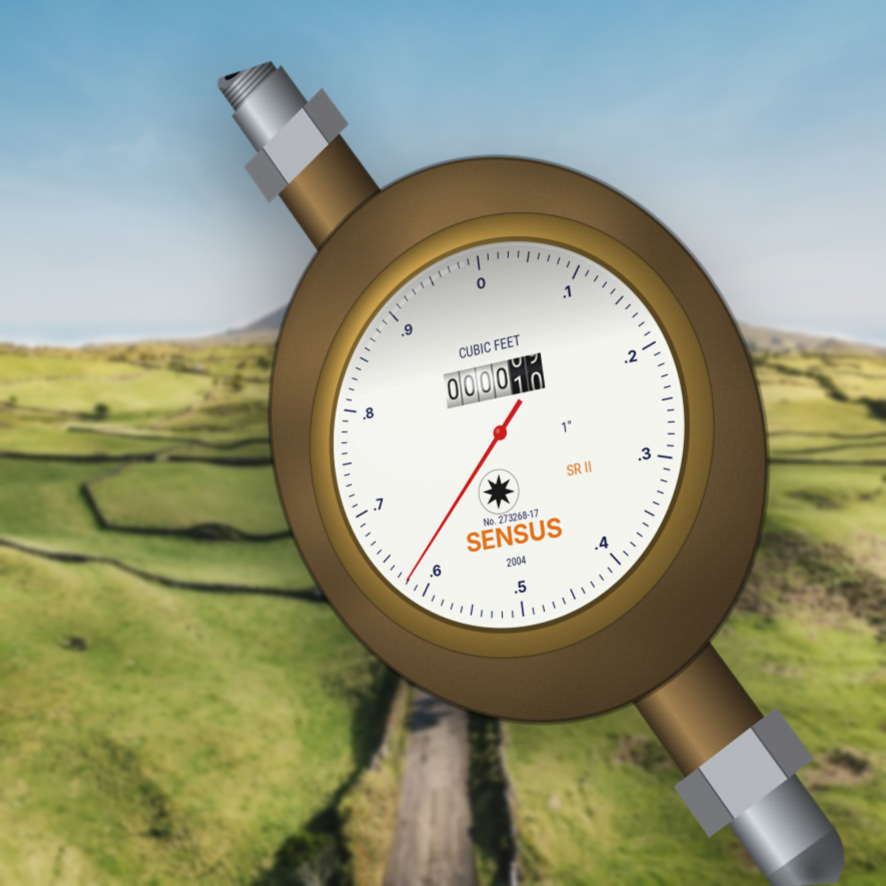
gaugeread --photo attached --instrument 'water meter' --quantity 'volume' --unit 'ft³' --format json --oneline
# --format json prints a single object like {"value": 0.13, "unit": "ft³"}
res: {"value": 9.62, "unit": "ft³"}
